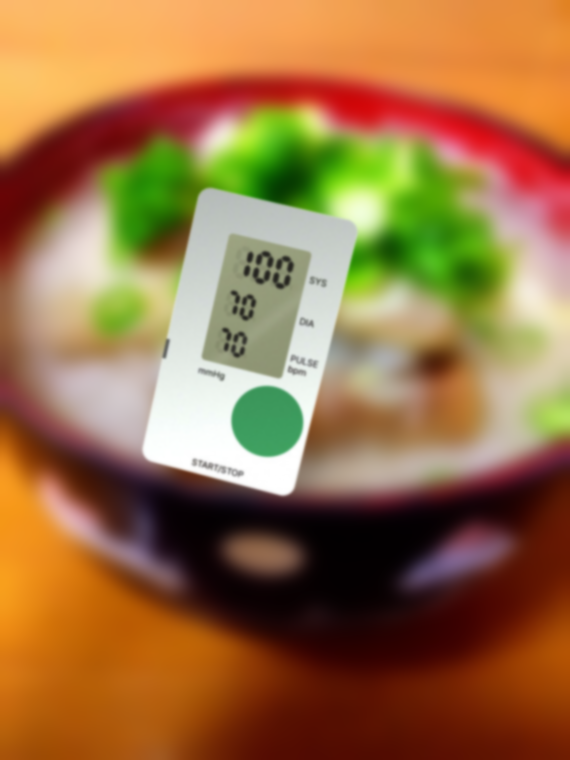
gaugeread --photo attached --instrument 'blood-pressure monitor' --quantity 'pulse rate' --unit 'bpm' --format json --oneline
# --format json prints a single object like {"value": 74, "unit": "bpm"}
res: {"value": 70, "unit": "bpm"}
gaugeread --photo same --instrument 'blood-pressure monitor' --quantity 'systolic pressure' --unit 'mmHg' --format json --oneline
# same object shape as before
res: {"value": 100, "unit": "mmHg"}
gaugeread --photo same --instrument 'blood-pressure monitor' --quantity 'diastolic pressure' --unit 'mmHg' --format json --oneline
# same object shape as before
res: {"value": 70, "unit": "mmHg"}
